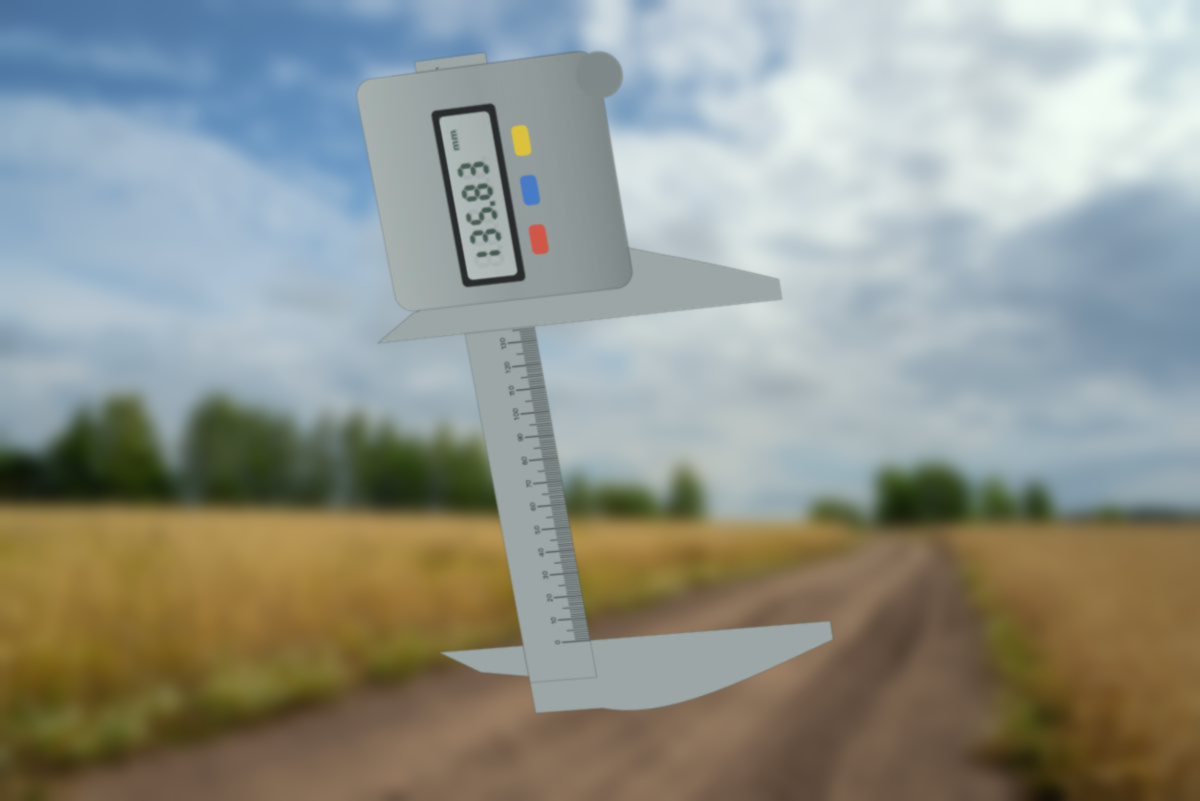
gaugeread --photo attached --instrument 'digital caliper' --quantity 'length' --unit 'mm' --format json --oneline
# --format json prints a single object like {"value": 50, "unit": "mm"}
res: {"value": 135.83, "unit": "mm"}
